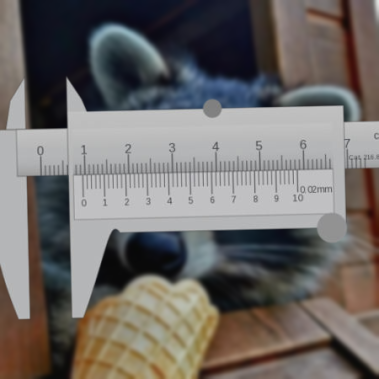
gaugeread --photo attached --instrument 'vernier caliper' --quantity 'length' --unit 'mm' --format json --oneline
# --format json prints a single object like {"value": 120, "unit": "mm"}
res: {"value": 9.5, "unit": "mm"}
